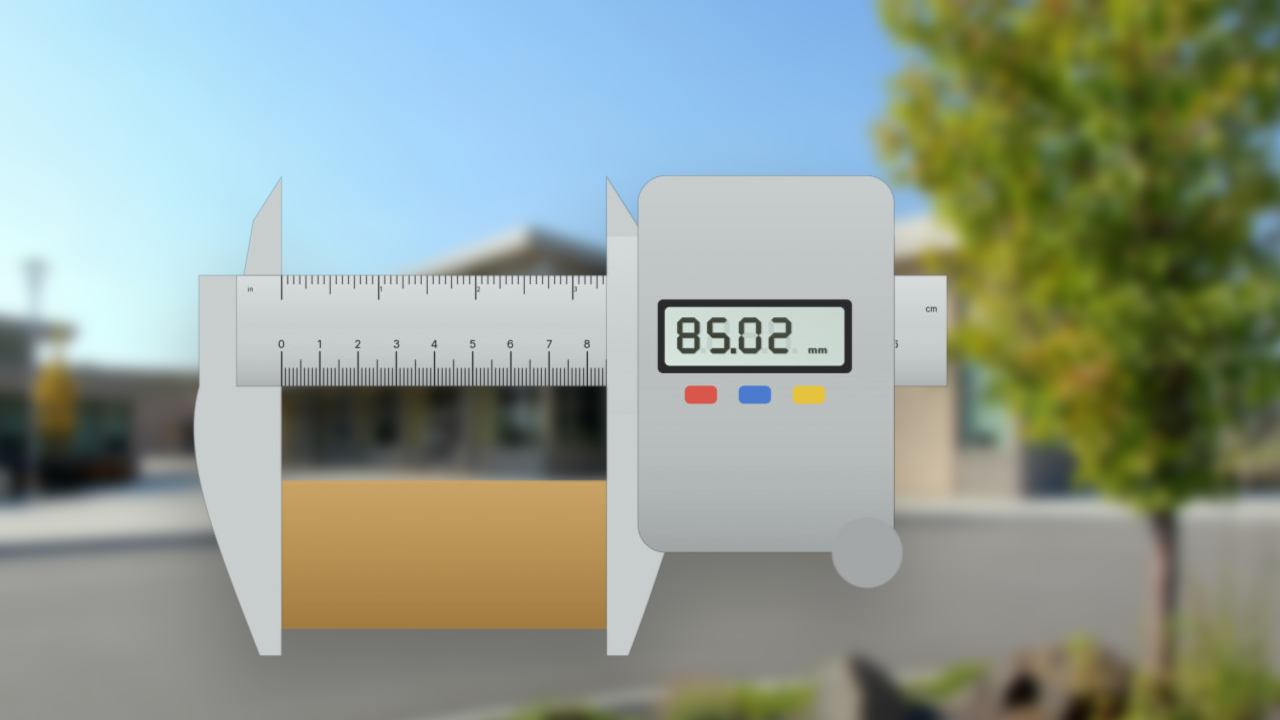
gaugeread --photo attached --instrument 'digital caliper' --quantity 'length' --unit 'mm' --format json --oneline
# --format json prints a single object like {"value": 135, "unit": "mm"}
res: {"value": 85.02, "unit": "mm"}
